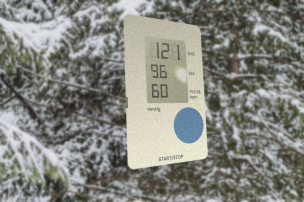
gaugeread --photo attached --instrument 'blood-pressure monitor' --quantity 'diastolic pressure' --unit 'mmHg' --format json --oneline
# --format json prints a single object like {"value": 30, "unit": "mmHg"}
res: {"value": 96, "unit": "mmHg"}
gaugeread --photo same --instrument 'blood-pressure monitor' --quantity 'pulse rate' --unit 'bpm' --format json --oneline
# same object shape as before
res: {"value": 60, "unit": "bpm"}
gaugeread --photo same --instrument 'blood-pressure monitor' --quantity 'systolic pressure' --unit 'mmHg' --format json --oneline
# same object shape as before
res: {"value": 121, "unit": "mmHg"}
